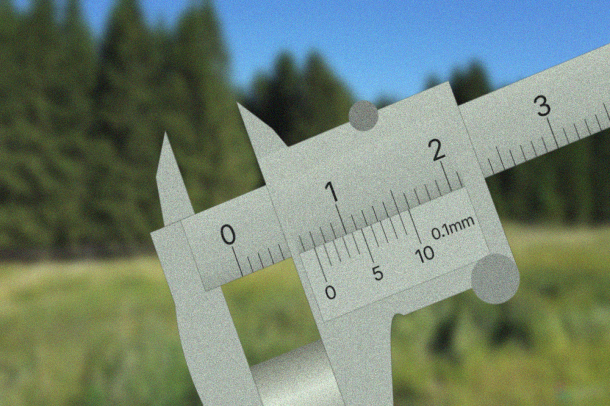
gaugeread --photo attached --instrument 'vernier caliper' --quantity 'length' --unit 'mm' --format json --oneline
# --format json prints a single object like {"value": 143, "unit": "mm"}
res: {"value": 6.9, "unit": "mm"}
